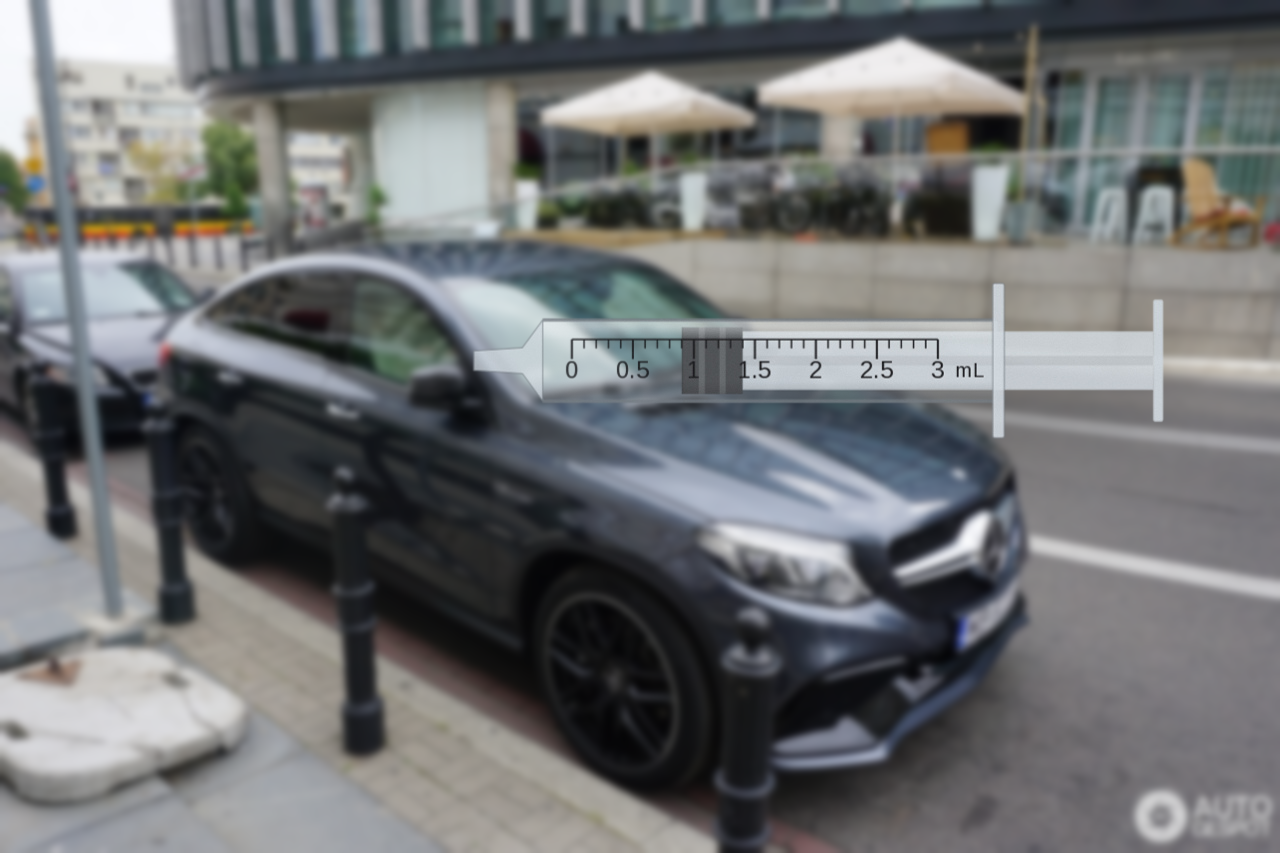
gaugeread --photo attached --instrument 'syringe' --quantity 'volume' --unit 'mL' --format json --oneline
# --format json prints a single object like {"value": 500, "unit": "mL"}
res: {"value": 0.9, "unit": "mL"}
